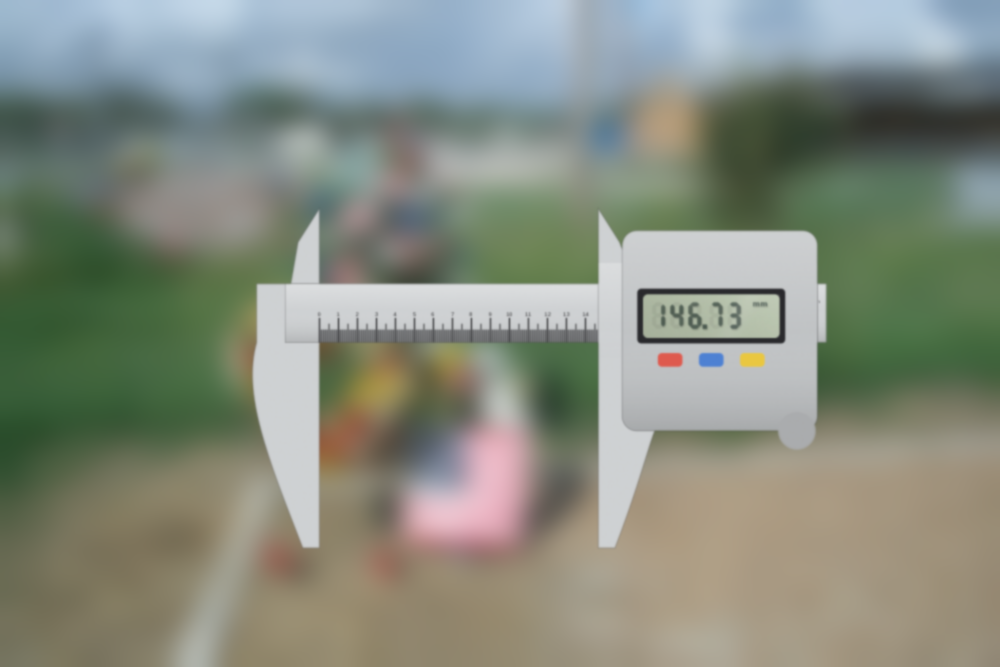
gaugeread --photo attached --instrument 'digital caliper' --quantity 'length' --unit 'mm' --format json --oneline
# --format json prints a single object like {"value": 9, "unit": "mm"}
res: {"value": 146.73, "unit": "mm"}
